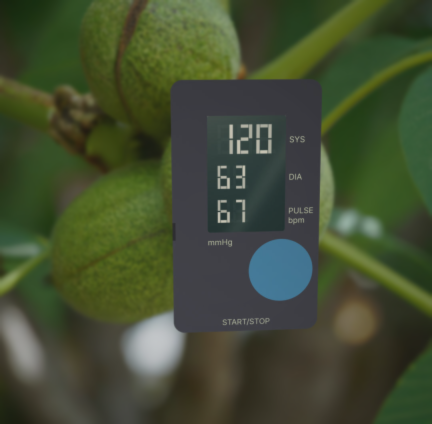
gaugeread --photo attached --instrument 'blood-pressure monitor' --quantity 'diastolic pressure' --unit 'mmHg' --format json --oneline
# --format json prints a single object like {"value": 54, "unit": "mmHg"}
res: {"value": 63, "unit": "mmHg"}
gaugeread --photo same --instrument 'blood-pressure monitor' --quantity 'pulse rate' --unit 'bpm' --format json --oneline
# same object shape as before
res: {"value": 67, "unit": "bpm"}
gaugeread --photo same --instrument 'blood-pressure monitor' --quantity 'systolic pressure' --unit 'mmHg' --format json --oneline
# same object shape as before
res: {"value": 120, "unit": "mmHg"}
